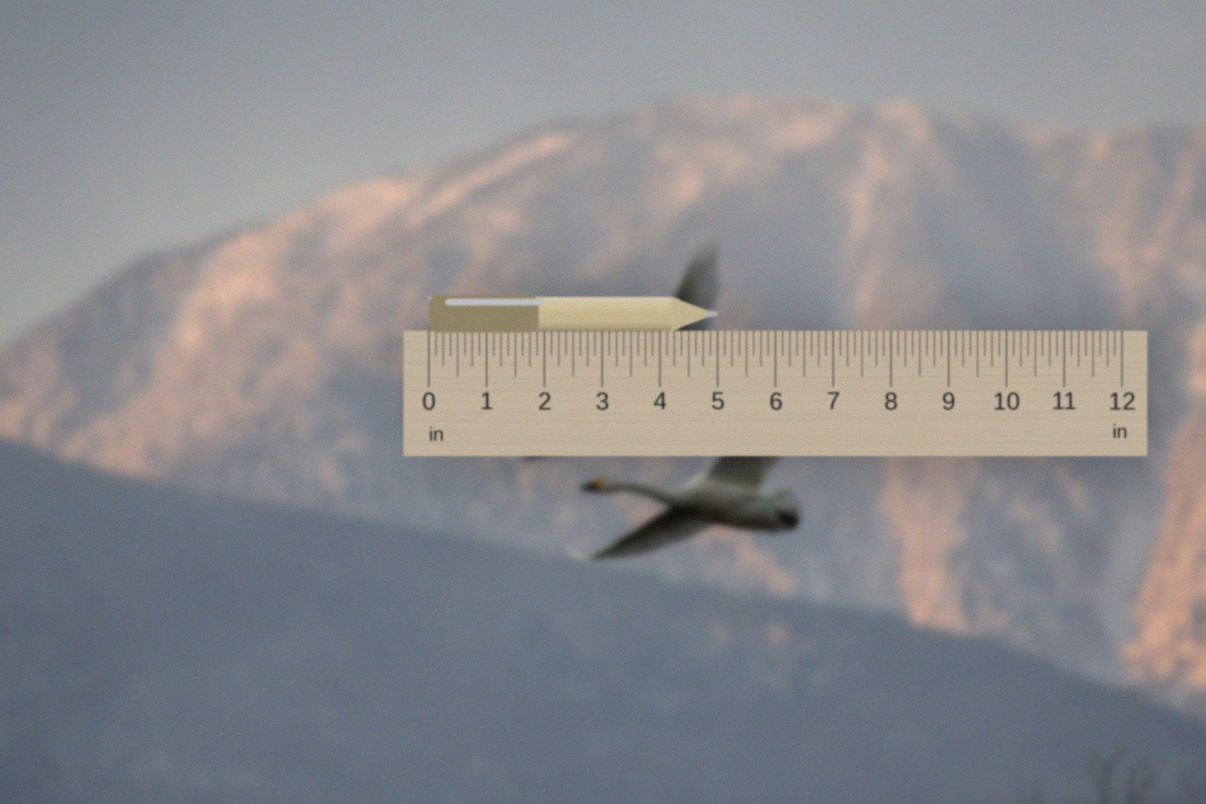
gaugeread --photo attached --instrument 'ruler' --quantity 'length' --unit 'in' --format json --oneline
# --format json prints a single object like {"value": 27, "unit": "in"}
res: {"value": 5, "unit": "in"}
